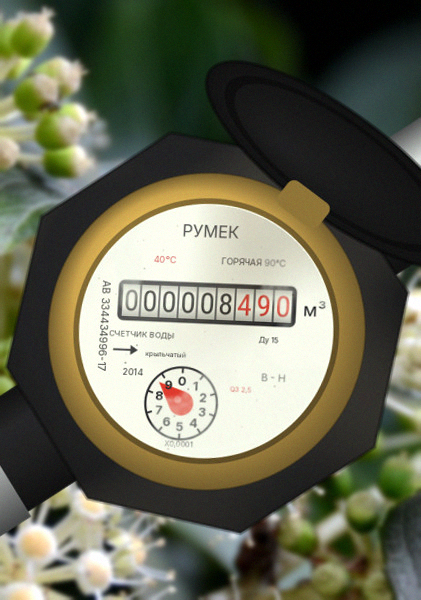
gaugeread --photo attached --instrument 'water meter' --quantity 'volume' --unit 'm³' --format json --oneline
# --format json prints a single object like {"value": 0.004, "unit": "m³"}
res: {"value": 8.4908, "unit": "m³"}
